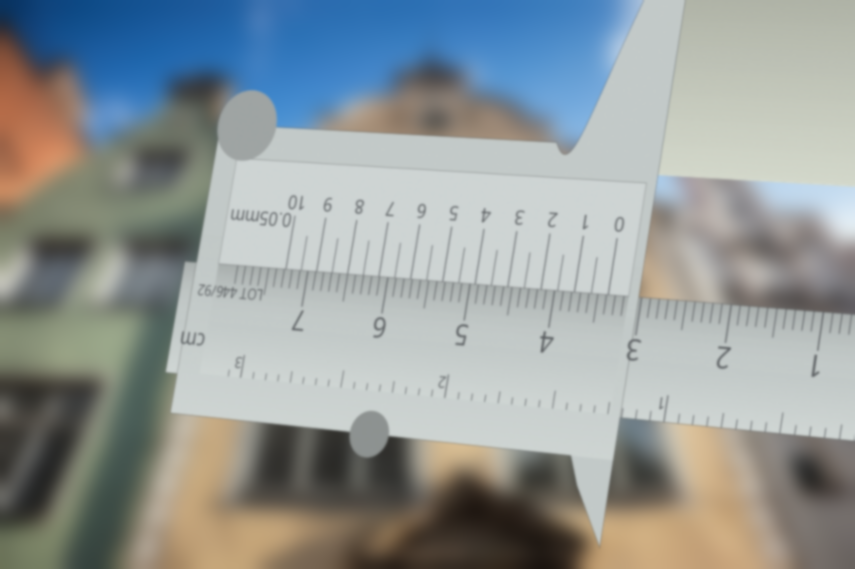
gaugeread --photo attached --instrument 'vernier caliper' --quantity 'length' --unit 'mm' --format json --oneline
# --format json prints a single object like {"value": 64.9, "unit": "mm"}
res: {"value": 33.8, "unit": "mm"}
